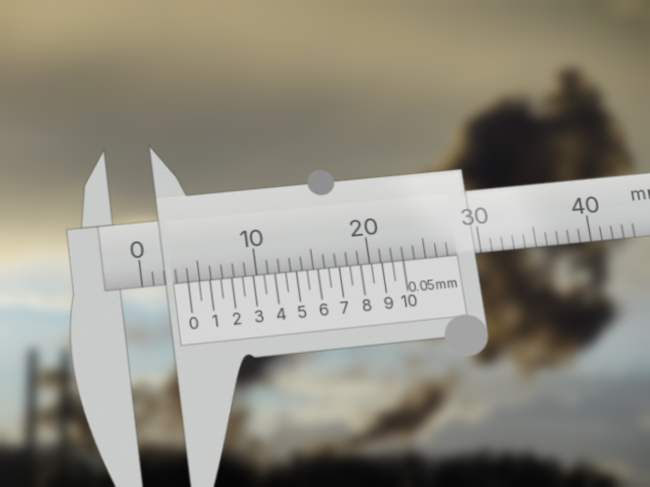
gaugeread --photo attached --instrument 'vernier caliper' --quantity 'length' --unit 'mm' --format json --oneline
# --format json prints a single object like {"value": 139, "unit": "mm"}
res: {"value": 4.0, "unit": "mm"}
